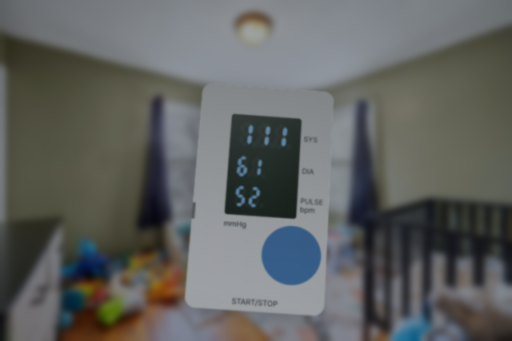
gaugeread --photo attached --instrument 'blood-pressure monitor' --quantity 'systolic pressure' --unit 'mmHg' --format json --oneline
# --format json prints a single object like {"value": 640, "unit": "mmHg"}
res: {"value": 111, "unit": "mmHg"}
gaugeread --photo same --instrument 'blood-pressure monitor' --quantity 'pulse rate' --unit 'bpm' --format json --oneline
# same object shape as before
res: {"value": 52, "unit": "bpm"}
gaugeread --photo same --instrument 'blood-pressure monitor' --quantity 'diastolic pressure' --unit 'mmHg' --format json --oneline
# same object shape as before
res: {"value": 61, "unit": "mmHg"}
